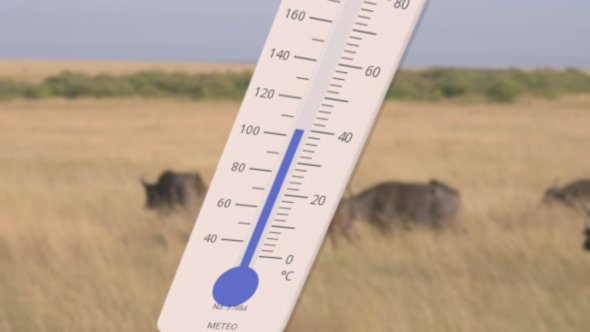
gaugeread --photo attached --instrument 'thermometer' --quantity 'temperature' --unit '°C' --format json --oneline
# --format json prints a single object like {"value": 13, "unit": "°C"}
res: {"value": 40, "unit": "°C"}
